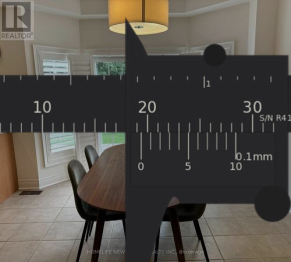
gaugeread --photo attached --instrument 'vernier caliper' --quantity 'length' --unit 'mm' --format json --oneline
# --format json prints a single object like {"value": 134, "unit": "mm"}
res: {"value": 19.4, "unit": "mm"}
